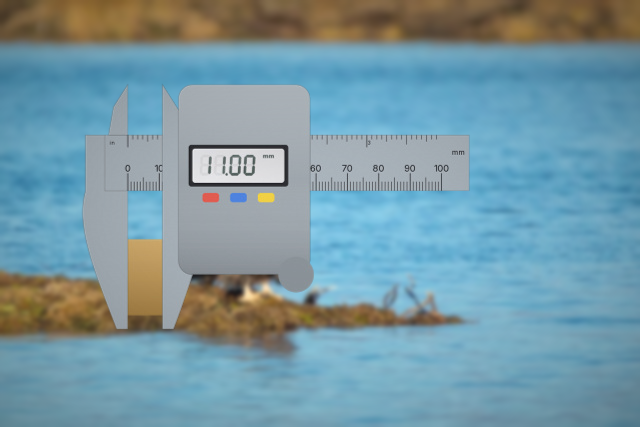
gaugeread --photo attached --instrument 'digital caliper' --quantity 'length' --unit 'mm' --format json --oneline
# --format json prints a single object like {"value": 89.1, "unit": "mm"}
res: {"value": 11.00, "unit": "mm"}
